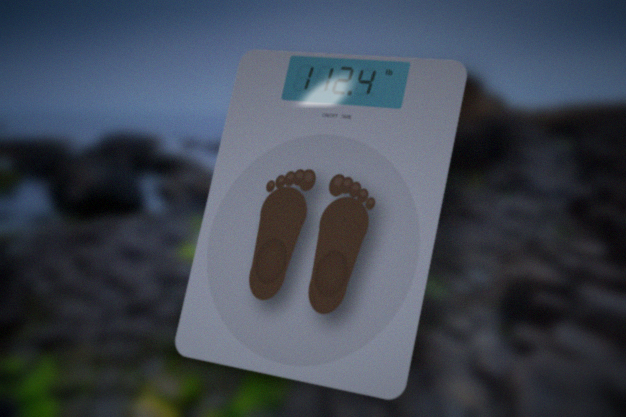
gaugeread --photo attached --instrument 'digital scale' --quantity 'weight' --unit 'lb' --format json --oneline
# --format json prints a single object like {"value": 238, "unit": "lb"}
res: {"value": 112.4, "unit": "lb"}
